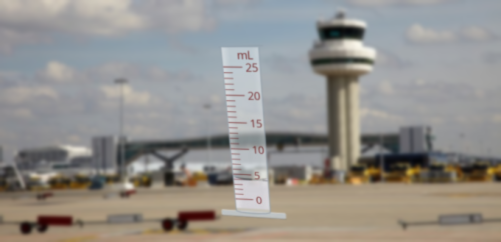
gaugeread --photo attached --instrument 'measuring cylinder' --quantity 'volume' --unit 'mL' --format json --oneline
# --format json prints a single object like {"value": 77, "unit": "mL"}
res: {"value": 4, "unit": "mL"}
